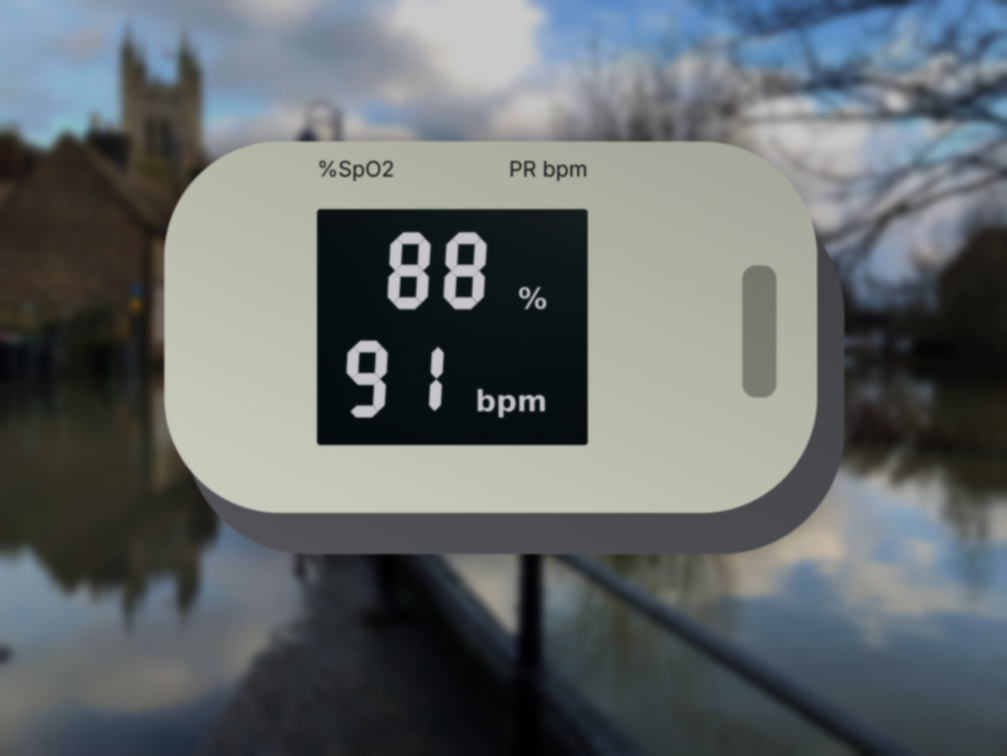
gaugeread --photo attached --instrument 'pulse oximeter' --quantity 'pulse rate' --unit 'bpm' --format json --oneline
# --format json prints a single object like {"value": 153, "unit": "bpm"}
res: {"value": 91, "unit": "bpm"}
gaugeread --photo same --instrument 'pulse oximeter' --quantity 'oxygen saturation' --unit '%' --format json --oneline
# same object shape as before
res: {"value": 88, "unit": "%"}
